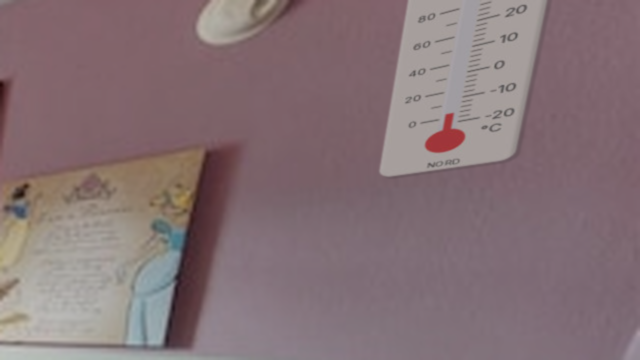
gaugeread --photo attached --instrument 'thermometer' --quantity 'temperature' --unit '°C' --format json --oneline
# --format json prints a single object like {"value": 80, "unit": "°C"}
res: {"value": -16, "unit": "°C"}
